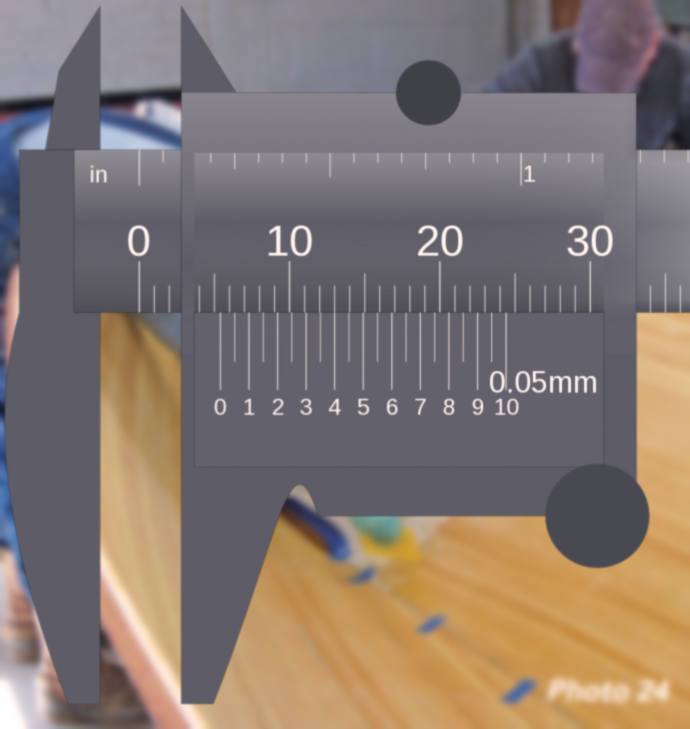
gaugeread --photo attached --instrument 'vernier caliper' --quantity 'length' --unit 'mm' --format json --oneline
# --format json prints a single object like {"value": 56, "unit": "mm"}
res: {"value": 5.4, "unit": "mm"}
